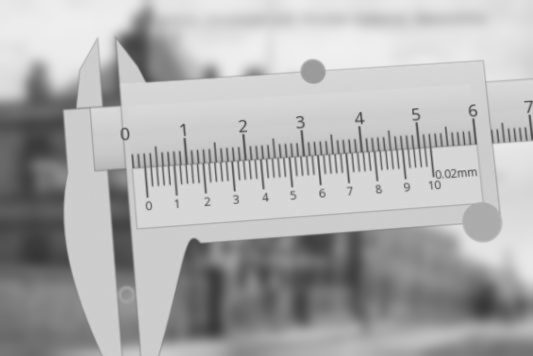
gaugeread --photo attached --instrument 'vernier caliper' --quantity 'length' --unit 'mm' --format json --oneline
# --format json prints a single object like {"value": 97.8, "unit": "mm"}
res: {"value": 3.0, "unit": "mm"}
